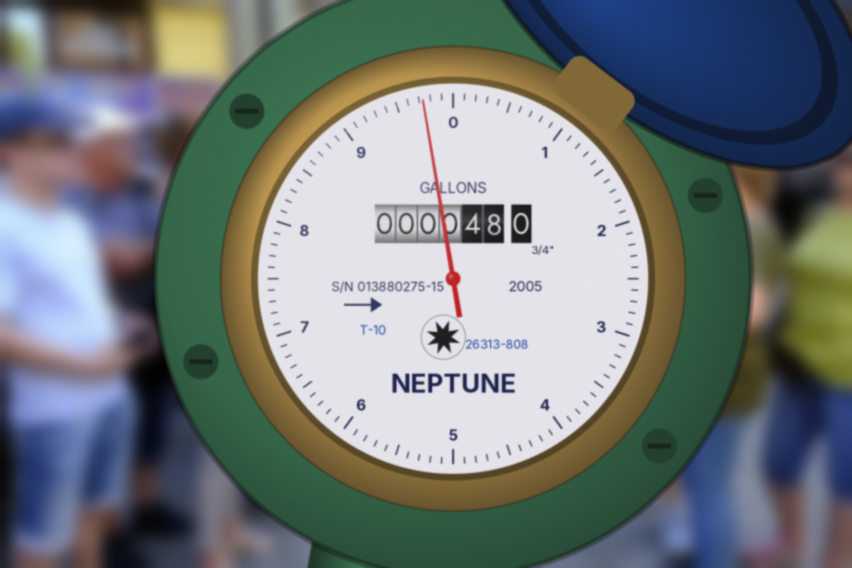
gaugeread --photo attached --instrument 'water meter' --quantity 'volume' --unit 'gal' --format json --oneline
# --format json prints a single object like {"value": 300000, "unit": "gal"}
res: {"value": 479.7, "unit": "gal"}
